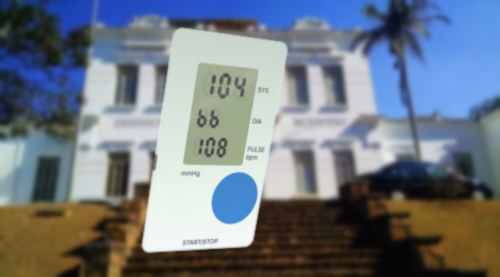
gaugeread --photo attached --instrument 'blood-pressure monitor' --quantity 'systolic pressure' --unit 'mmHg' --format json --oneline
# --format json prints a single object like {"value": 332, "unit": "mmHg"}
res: {"value": 104, "unit": "mmHg"}
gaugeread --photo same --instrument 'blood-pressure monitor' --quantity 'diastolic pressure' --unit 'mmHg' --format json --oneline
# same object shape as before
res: {"value": 66, "unit": "mmHg"}
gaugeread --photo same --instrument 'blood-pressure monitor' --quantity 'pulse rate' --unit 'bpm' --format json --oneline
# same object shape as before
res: {"value": 108, "unit": "bpm"}
